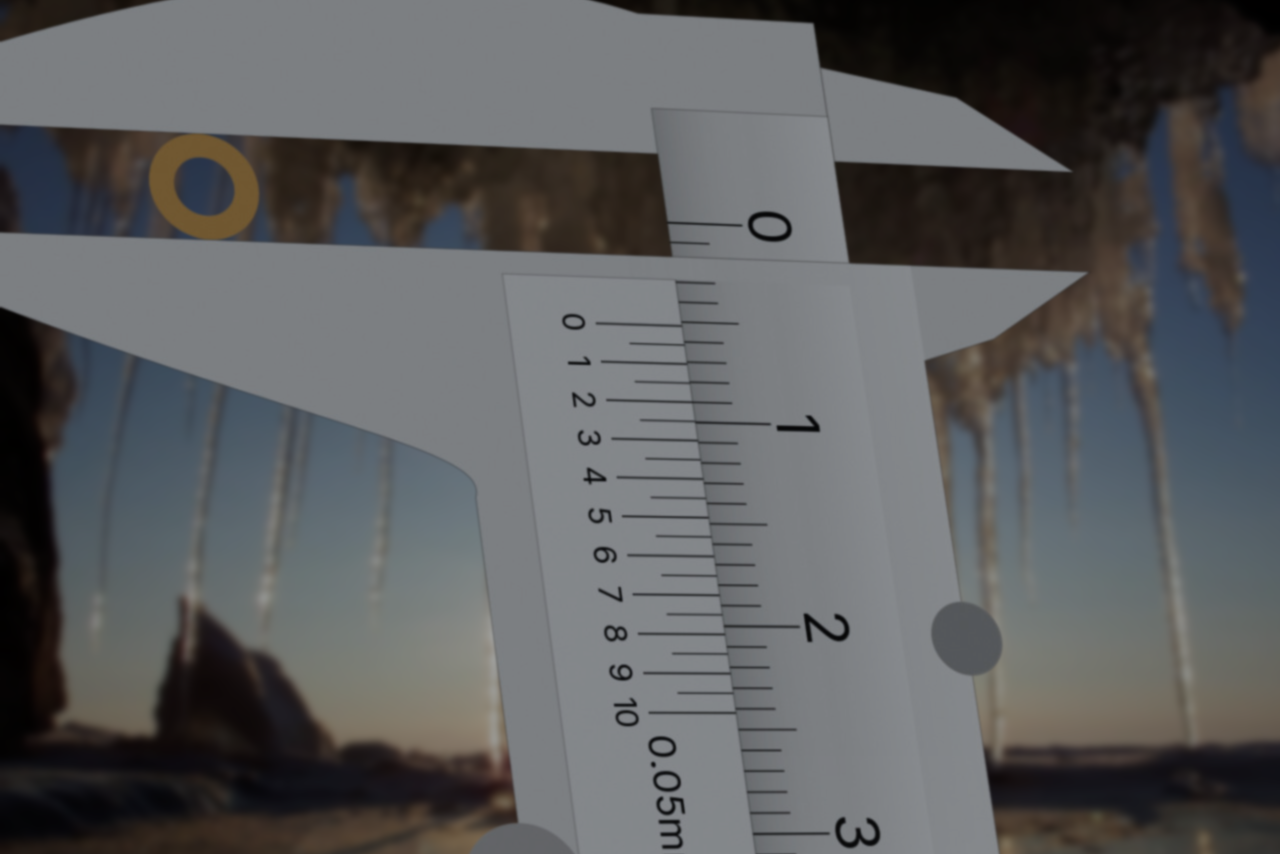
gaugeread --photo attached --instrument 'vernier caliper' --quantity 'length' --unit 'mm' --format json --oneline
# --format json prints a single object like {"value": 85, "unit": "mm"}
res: {"value": 5.2, "unit": "mm"}
